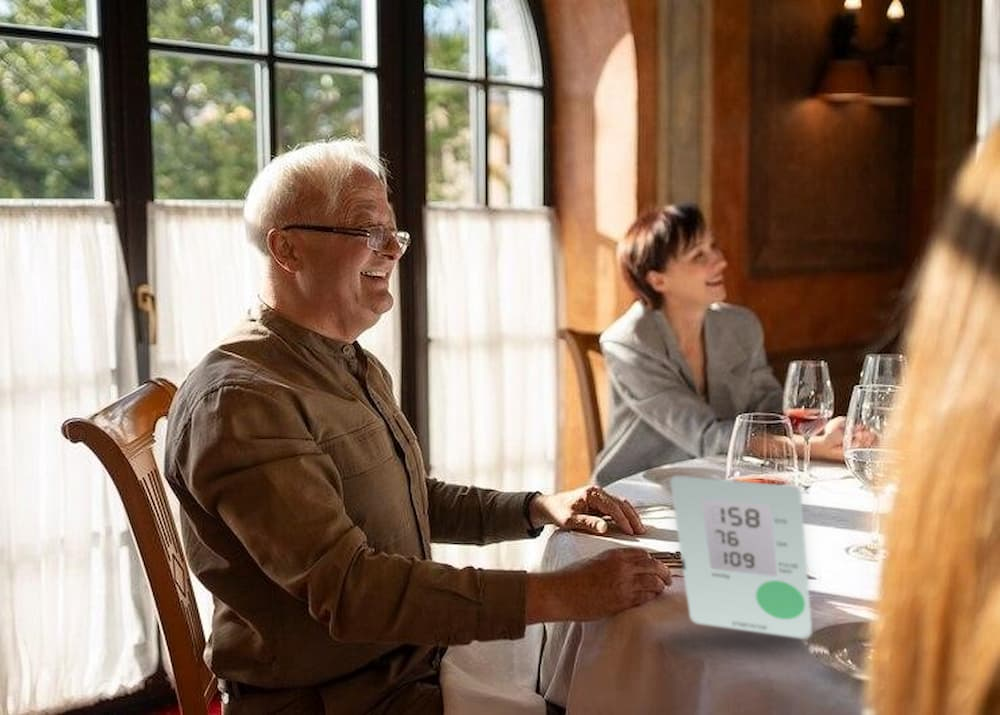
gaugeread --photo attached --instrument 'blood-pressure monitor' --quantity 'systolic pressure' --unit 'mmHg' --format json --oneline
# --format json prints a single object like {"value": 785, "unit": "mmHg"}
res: {"value": 158, "unit": "mmHg"}
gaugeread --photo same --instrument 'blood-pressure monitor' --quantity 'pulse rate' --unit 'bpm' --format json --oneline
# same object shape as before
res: {"value": 109, "unit": "bpm"}
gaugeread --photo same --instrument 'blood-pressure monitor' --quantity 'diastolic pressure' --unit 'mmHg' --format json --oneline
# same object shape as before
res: {"value": 76, "unit": "mmHg"}
